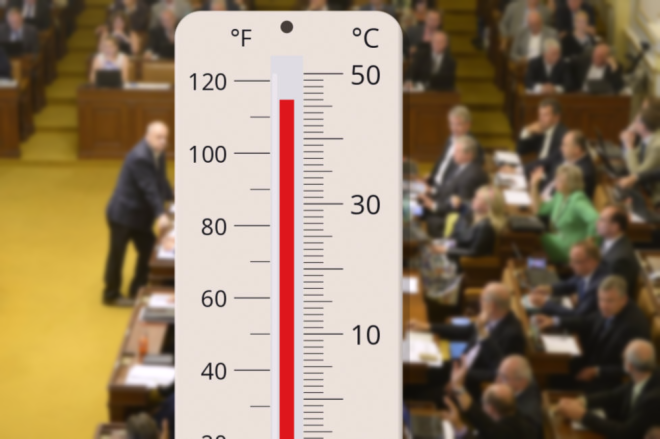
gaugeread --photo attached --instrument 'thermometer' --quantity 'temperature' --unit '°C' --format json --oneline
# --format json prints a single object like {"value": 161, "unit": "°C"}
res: {"value": 46, "unit": "°C"}
